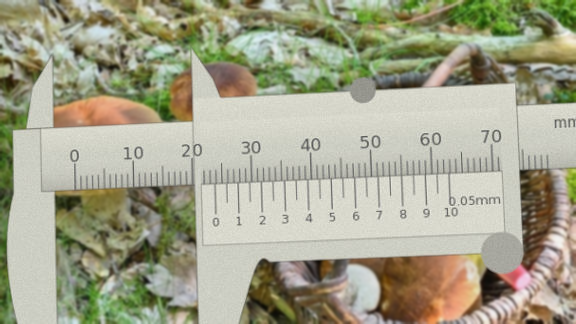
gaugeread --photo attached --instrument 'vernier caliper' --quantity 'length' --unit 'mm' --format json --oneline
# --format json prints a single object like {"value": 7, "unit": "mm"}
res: {"value": 23.8, "unit": "mm"}
